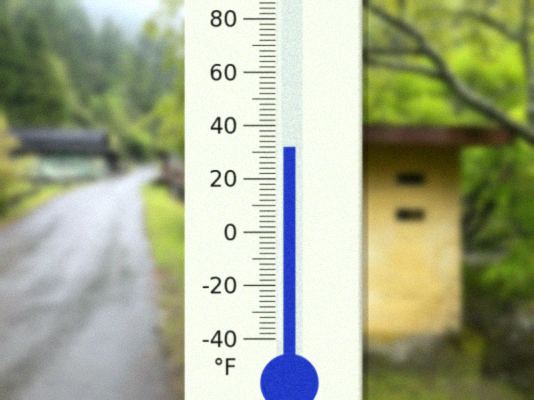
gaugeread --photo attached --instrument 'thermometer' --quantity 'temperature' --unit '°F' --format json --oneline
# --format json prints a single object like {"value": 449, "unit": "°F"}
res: {"value": 32, "unit": "°F"}
